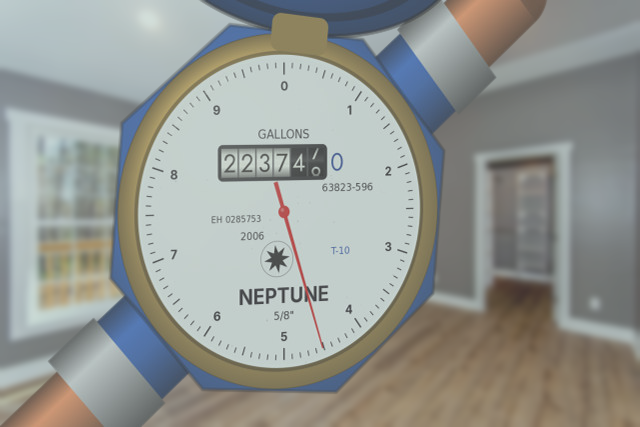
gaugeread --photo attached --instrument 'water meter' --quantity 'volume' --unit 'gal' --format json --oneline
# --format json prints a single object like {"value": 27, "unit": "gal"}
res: {"value": 2237474.5, "unit": "gal"}
